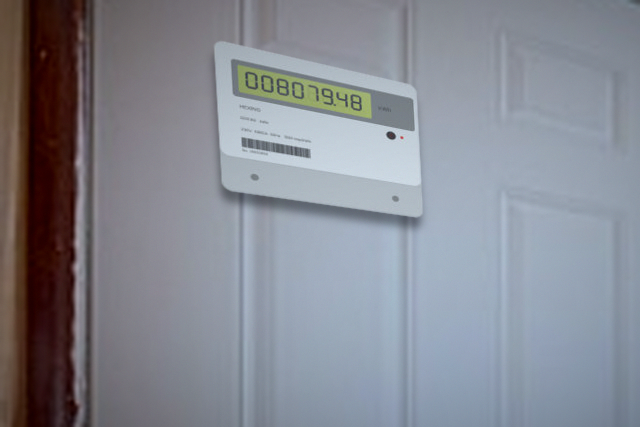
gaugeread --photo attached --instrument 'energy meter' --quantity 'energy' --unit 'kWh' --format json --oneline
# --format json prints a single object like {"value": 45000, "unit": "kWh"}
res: {"value": 8079.48, "unit": "kWh"}
